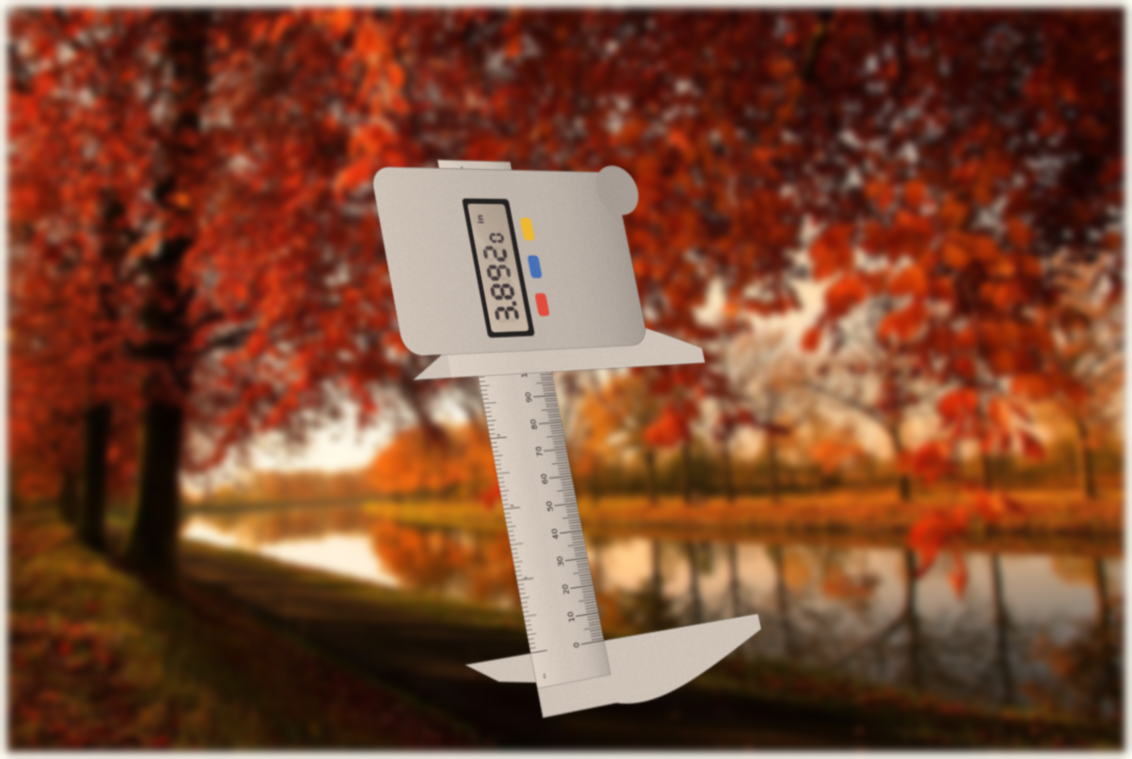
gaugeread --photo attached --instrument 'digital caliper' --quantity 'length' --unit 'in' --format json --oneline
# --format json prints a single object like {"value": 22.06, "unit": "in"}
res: {"value": 3.8920, "unit": "in"}
